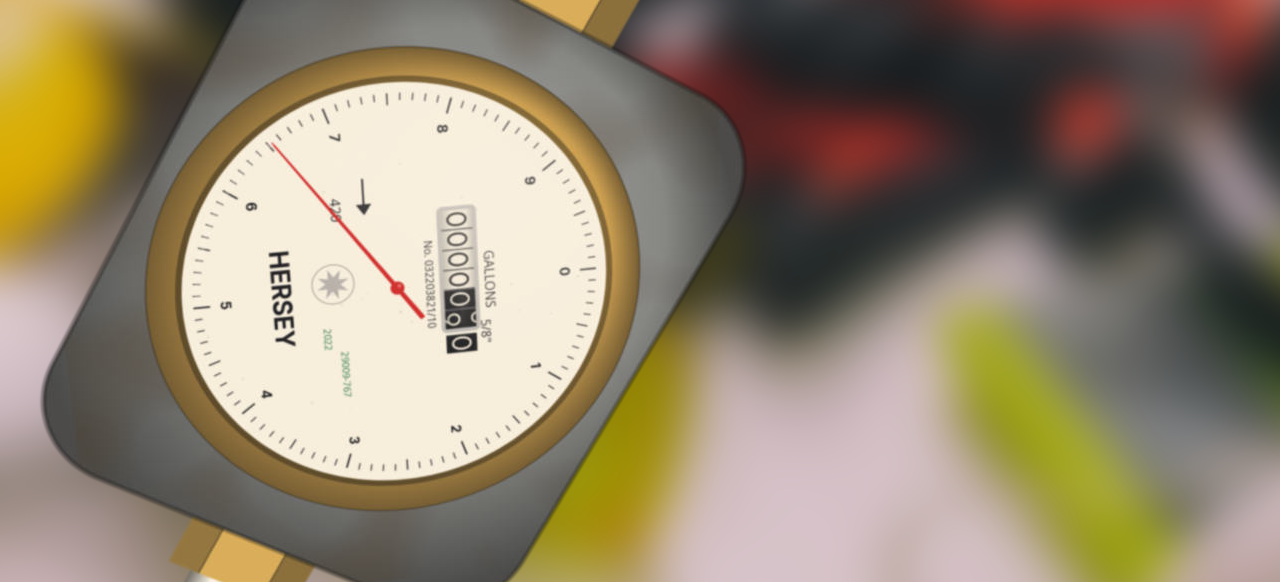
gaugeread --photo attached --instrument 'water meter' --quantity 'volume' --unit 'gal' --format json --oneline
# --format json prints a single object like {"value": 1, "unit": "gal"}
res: {"value": 86.5, "unit": "gal"}
